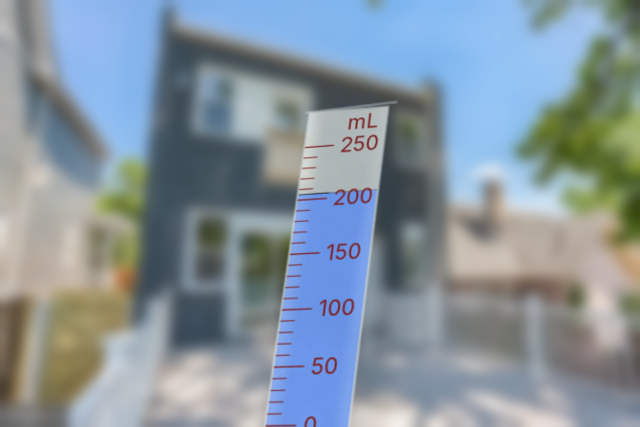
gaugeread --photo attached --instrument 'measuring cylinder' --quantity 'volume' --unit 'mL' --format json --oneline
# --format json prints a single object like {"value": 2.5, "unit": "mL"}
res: {"value": 205, "unit": "mL"}
